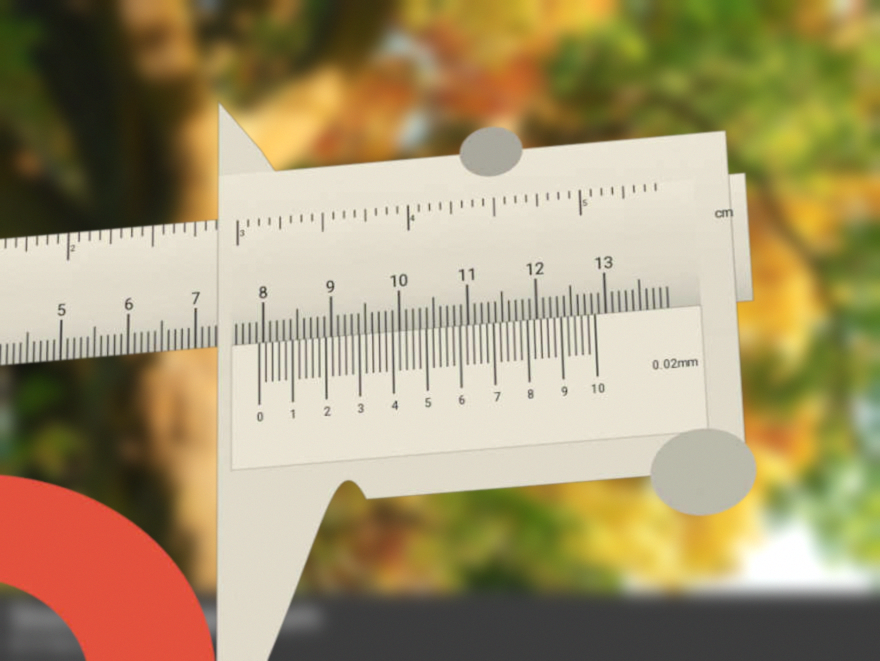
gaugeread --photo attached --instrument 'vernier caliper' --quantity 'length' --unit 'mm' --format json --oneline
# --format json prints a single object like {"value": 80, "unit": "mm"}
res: {"value": 79.4, "unit": "mm"}
